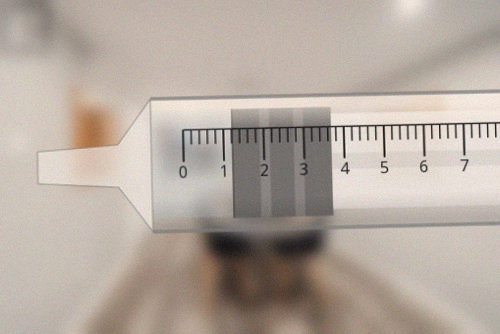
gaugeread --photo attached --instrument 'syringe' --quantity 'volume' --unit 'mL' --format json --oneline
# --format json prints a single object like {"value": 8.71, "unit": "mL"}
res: {"value": 1.2, "unit": "mL"}
